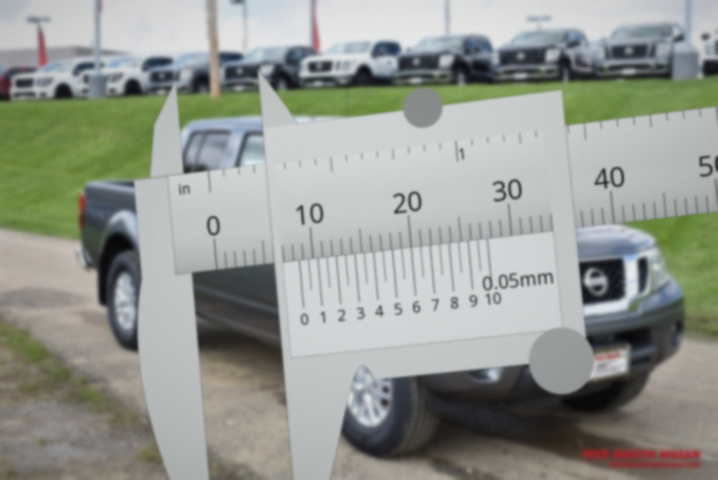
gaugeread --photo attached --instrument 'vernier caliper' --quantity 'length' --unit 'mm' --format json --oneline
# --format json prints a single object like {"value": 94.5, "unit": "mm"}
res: {"value": 8.6, "unit": "mm"}
